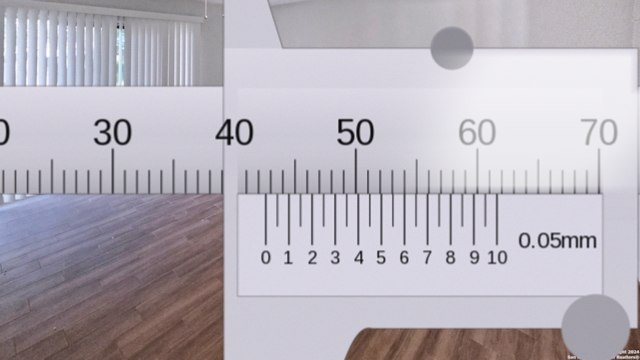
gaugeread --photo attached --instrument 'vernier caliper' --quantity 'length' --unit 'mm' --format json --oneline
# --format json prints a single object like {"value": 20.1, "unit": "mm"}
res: {"value": 42.6, "unit": "mm"}
